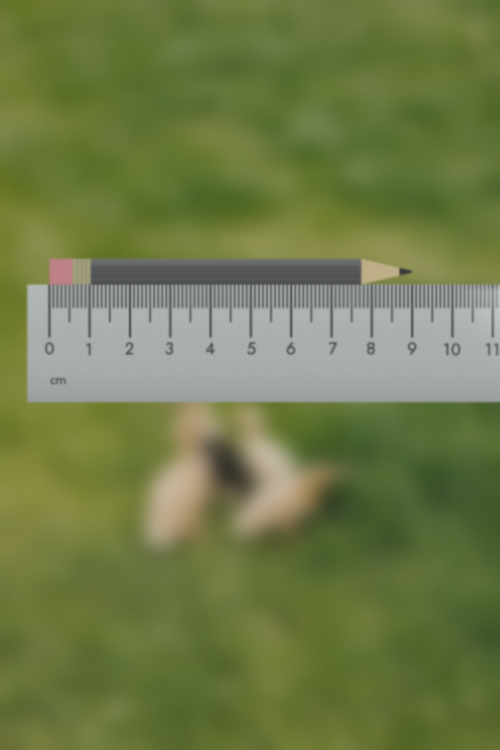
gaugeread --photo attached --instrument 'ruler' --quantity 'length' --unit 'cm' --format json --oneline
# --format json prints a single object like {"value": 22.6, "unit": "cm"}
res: {"value": 9, "unit": "cm"}
